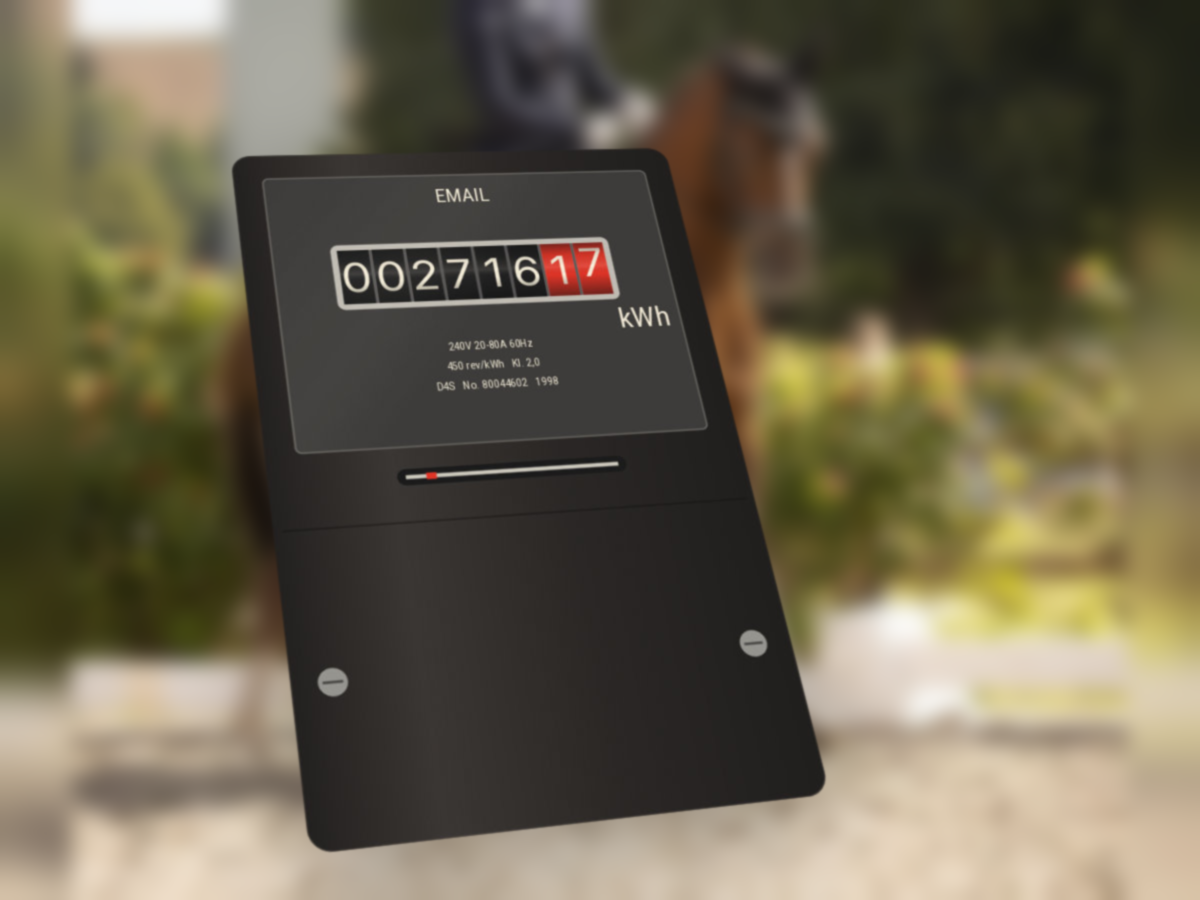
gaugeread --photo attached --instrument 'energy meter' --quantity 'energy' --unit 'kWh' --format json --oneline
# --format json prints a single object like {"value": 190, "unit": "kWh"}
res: {"value": 2716.17, "unit": "kWh"}
